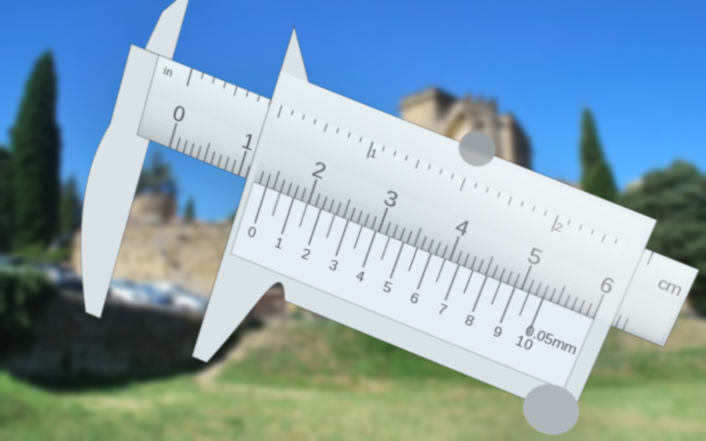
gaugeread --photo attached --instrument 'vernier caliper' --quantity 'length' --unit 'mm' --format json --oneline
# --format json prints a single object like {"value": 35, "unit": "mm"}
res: {"value": 14.0, "unit": "mm"}
